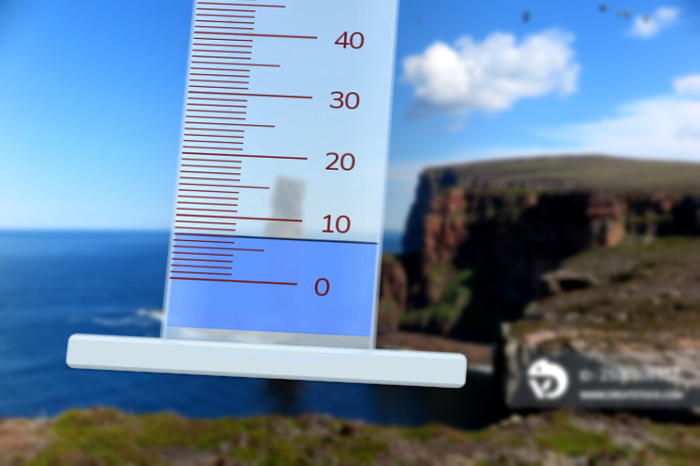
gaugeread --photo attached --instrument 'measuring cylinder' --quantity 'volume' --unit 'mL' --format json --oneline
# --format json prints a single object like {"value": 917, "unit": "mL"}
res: {"value": 7, "unit": "mL"}
